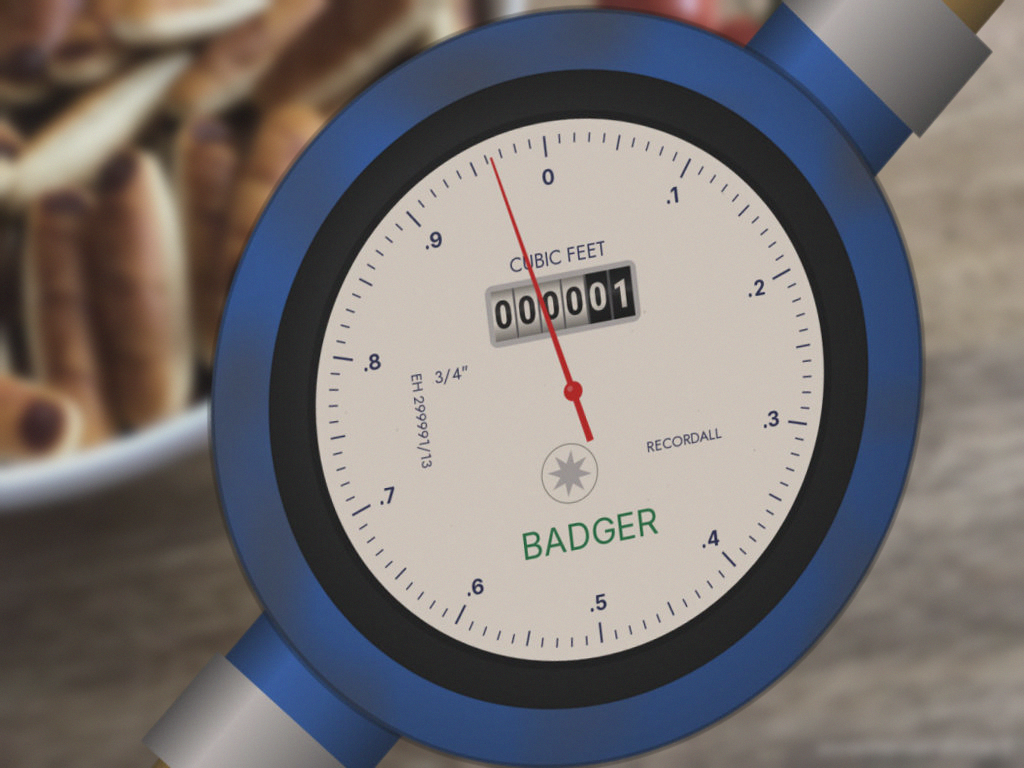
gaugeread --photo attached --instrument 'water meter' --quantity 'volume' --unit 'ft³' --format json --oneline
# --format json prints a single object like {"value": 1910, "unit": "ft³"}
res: {"value": 0.96, "unit": "ft³"}
